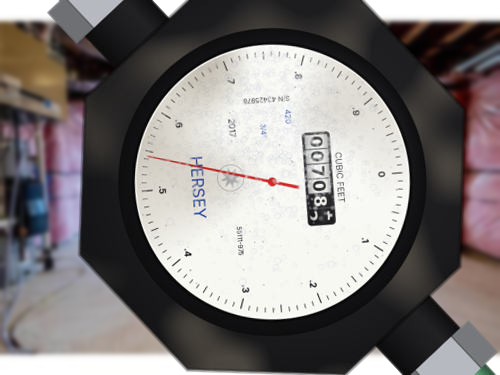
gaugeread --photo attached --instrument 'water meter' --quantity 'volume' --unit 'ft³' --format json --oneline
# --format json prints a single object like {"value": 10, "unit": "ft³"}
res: {"value": 7081.54, "unit": "ft³"}
